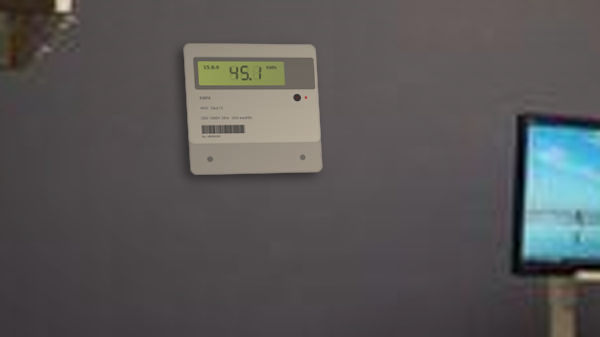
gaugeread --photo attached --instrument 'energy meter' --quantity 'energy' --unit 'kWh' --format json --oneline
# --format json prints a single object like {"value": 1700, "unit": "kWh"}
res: {"value": 45.1, "unit": "kWh"}
